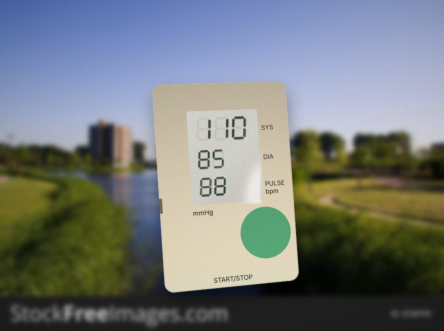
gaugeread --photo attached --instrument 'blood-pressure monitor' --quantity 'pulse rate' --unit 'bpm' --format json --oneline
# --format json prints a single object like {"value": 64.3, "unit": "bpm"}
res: {"value": 88, "unit": "bpm"}
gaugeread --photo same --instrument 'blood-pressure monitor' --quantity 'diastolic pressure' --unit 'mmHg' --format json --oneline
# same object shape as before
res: {"value": 85, "unit": "mmHg"}
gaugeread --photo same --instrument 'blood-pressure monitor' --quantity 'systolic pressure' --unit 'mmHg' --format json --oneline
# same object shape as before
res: {"value": 110, "unit": "mmHg"}
